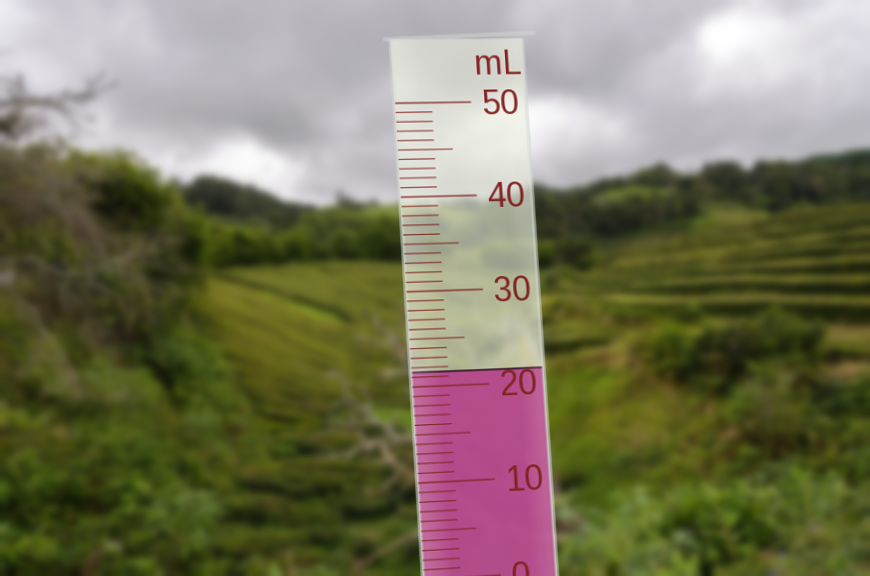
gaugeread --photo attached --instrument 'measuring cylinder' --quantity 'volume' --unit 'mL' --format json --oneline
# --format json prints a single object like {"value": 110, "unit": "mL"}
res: {"value": 21.5, "unit": "mL"}
